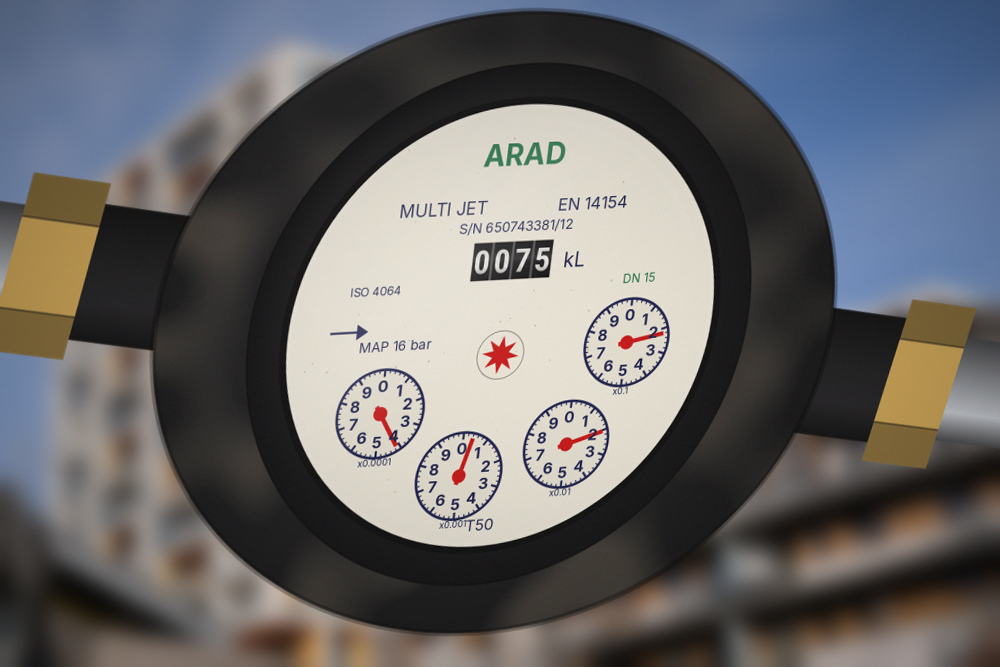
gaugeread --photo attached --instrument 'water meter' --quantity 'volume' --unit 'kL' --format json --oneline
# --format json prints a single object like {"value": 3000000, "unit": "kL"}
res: {"value": 75.2204, "unit": "kL"}
